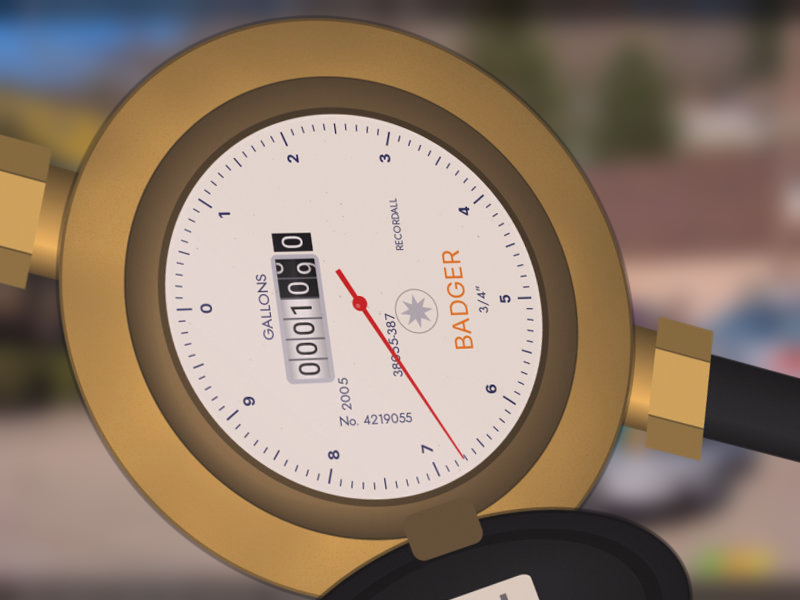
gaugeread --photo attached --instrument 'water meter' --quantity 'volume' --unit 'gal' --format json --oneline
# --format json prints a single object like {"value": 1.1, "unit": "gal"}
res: {"value": 1086.7, "unit": "gal"}
